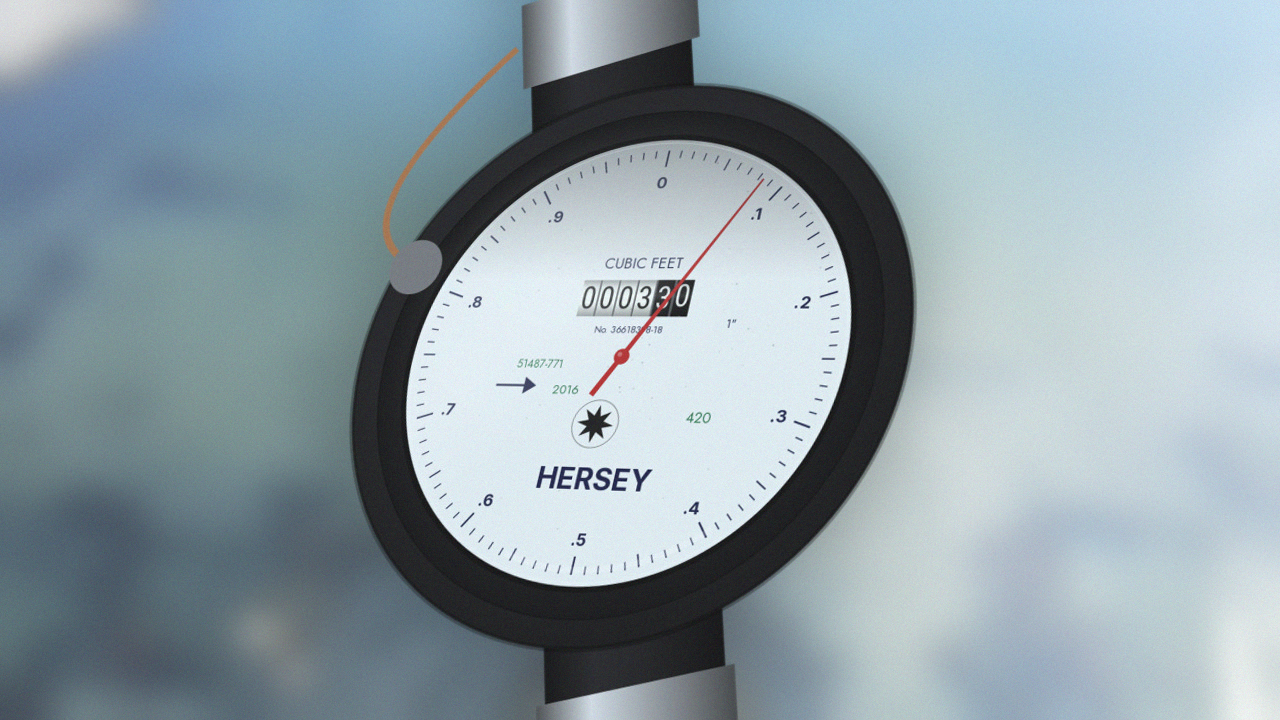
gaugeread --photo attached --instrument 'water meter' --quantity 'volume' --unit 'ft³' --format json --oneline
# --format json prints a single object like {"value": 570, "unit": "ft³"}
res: {"value": 330.08, "unit": "ft³"}
